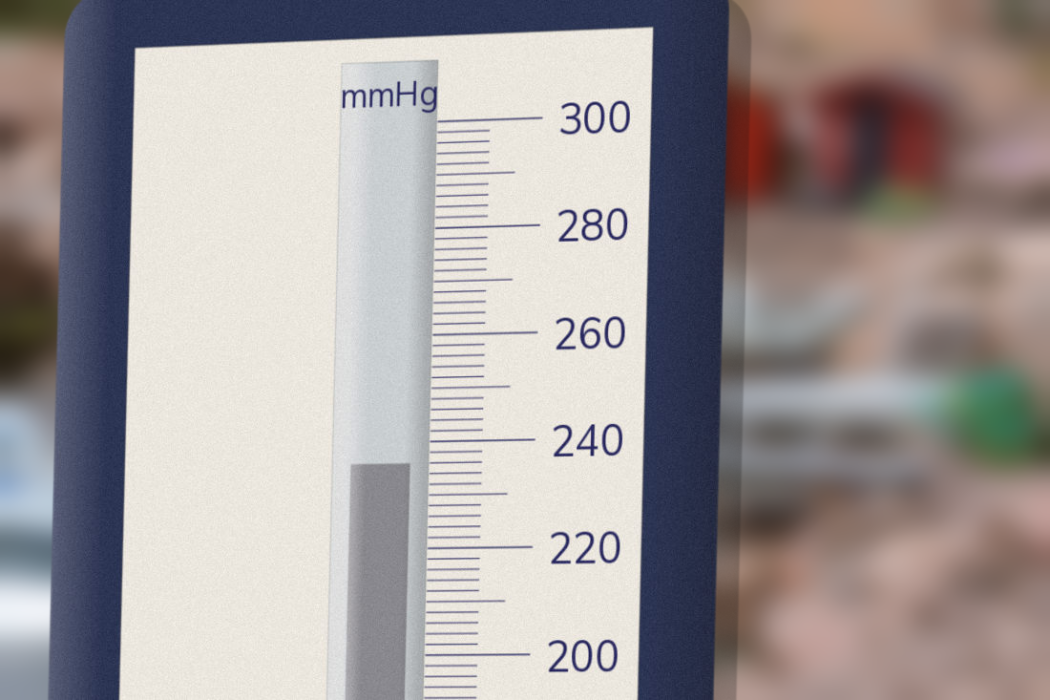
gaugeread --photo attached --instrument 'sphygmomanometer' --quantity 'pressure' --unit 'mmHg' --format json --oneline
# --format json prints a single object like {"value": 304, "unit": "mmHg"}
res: {"value": 236, "unit": "mmHg"}
